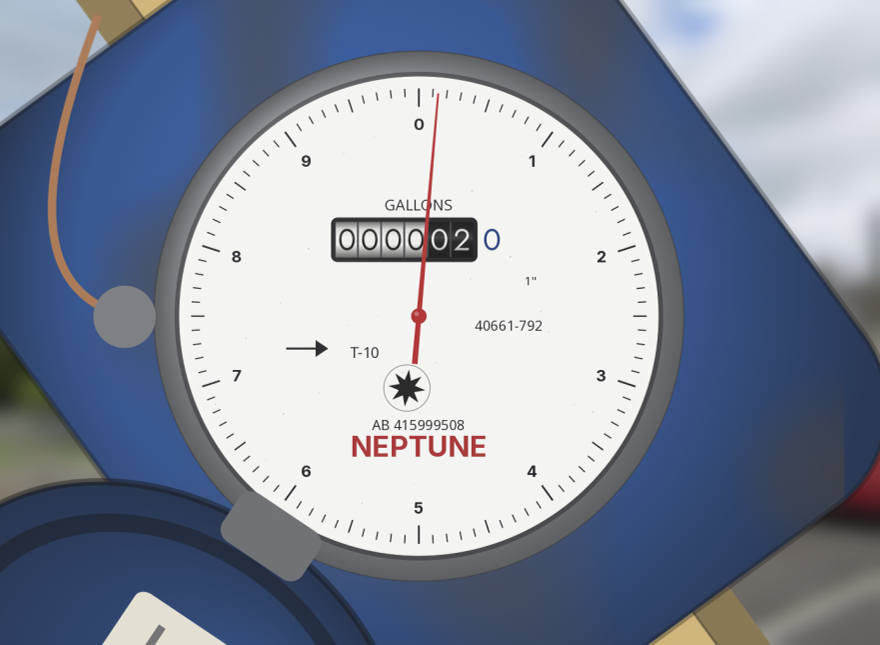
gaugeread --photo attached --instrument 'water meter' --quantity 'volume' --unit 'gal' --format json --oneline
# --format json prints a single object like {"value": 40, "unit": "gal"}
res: {"value": 20.1, "unit": "gal"}
